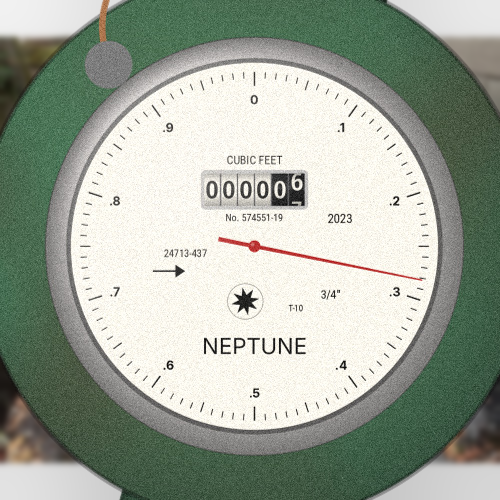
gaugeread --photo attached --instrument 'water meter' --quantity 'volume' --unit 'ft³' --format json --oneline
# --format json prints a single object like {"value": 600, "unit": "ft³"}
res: {"value": 6.28, "unit": "ft³"}
